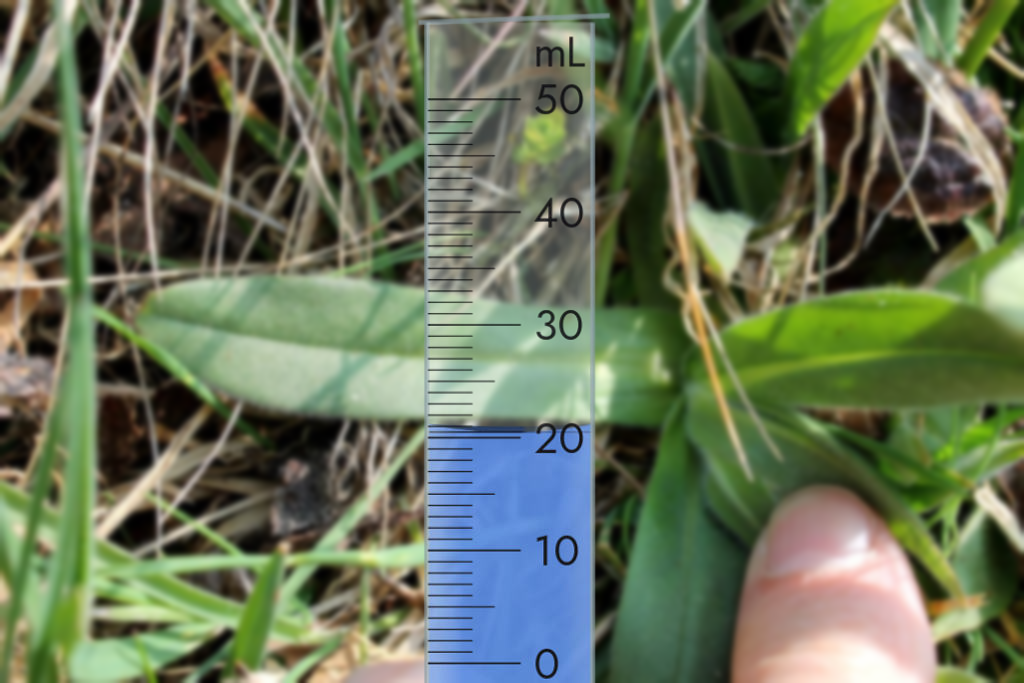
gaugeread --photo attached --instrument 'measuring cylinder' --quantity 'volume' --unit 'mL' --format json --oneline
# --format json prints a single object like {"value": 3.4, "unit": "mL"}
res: {"value": 20.5, "unit": "mL"}
